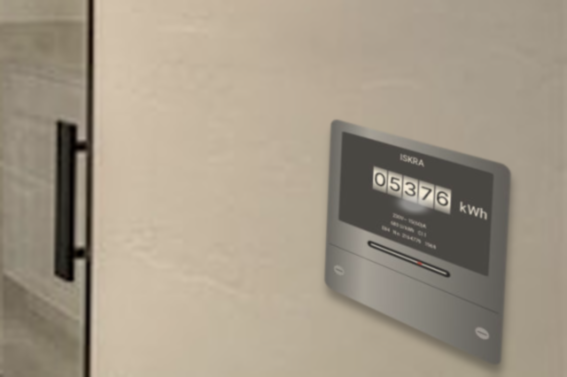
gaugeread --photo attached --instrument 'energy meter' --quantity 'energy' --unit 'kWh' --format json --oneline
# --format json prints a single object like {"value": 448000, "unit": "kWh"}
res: {"value": 5376, "unit": "kWh"}
